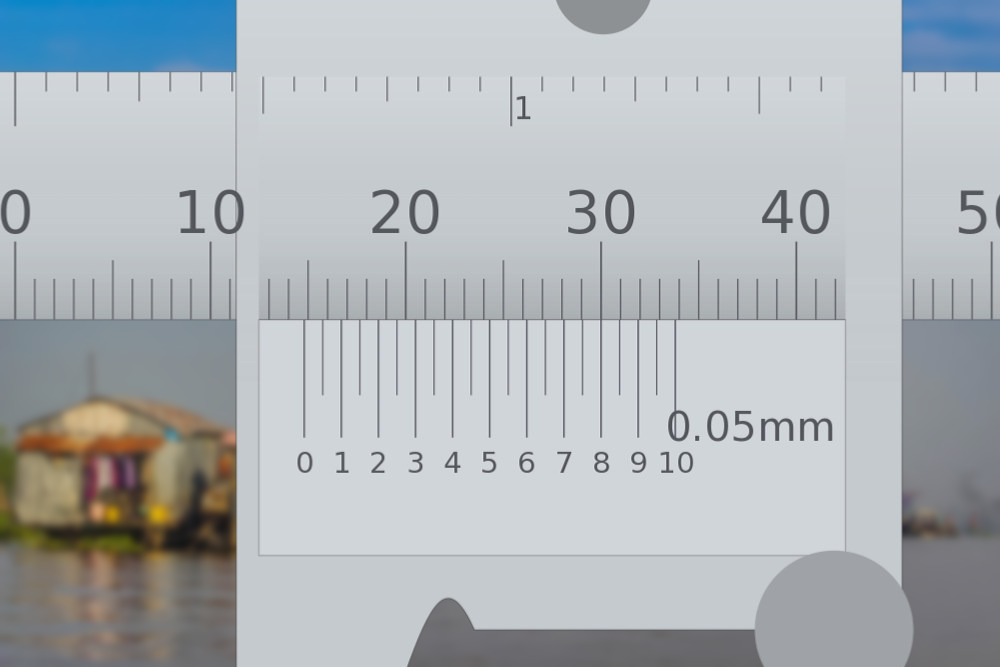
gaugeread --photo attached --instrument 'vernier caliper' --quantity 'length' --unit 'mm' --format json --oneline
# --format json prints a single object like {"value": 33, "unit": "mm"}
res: {"value": 14.8, "unit": "mm"}
